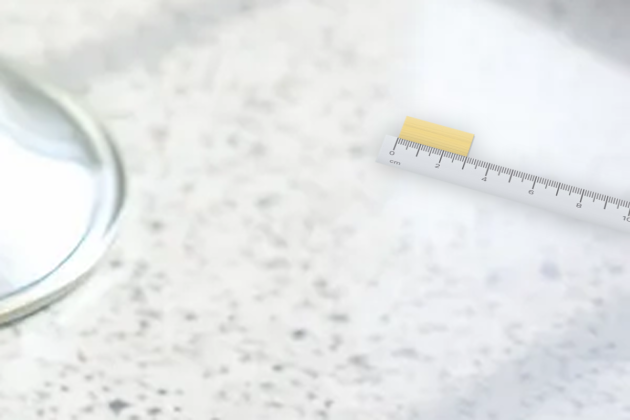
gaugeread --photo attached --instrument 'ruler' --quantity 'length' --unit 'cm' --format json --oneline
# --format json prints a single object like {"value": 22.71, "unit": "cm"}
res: {"value": 3, "unit": "cm"}
